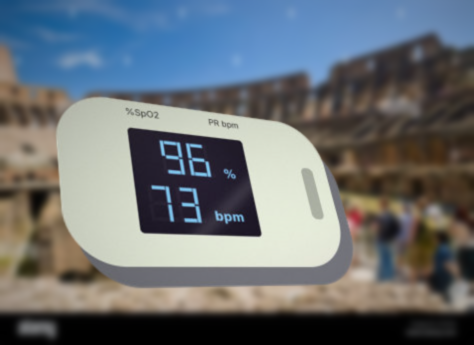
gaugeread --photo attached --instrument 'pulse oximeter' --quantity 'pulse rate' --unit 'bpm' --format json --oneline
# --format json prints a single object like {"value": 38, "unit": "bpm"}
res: {"value": 73, "unit": "bpm"}
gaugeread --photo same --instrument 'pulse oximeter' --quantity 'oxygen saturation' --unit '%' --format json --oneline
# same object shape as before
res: {"value": 96, "unit": "%"}
